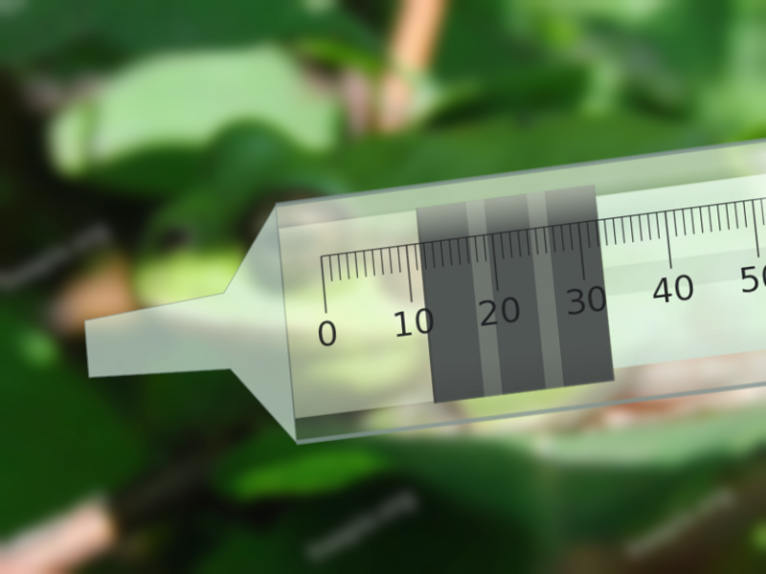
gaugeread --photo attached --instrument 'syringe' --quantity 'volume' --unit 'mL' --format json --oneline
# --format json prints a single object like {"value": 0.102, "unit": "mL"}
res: {"value": 11.5, "unit": "mL"}
